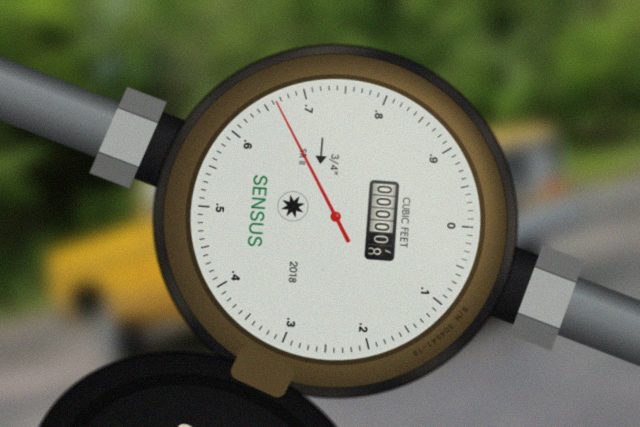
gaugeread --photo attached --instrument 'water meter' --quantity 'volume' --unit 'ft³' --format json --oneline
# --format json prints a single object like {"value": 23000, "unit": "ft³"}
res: {"value": 7.66, "unit": "ft³"}
